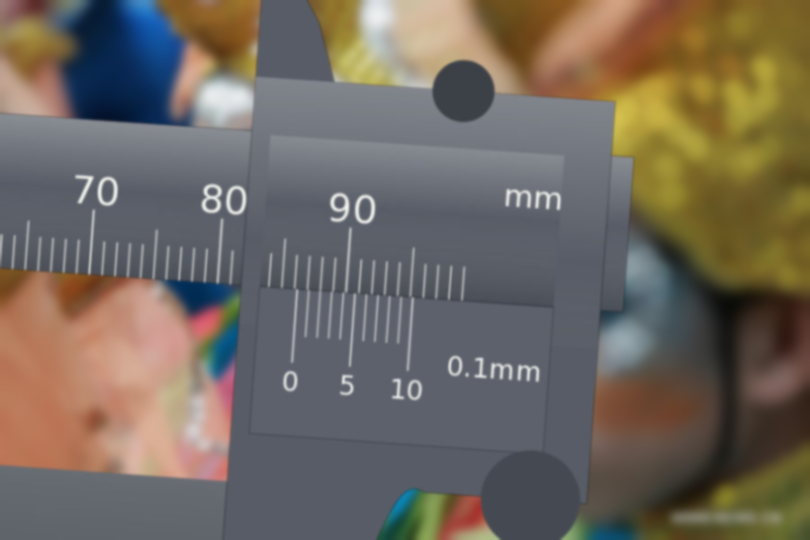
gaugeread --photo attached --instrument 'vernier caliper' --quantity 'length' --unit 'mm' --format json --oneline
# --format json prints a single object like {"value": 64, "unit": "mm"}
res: {"value": 86.2, "unit": "mm"}
